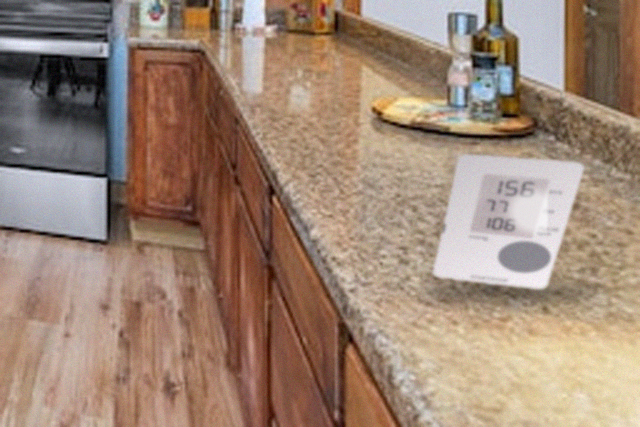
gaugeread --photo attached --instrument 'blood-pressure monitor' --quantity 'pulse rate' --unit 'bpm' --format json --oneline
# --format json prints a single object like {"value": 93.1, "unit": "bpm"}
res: {"value": 106, "unit": "bpm"}
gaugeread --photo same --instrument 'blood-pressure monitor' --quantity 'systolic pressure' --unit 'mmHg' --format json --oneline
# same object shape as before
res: {"value": 156, "unit": "mmHg"}
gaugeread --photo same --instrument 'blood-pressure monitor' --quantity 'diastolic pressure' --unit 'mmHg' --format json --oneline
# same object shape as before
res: {"value": 77, "unit": "mmHg"}
